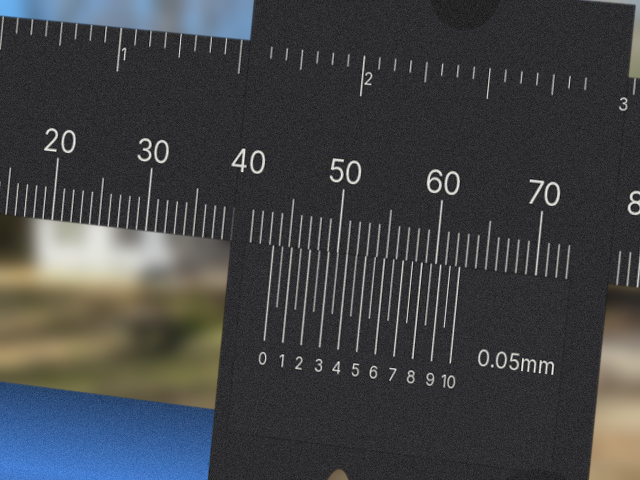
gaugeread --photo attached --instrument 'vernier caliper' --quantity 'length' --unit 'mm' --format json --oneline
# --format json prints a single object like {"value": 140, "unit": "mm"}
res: {"value": 43.4, "unit": "mm"}
